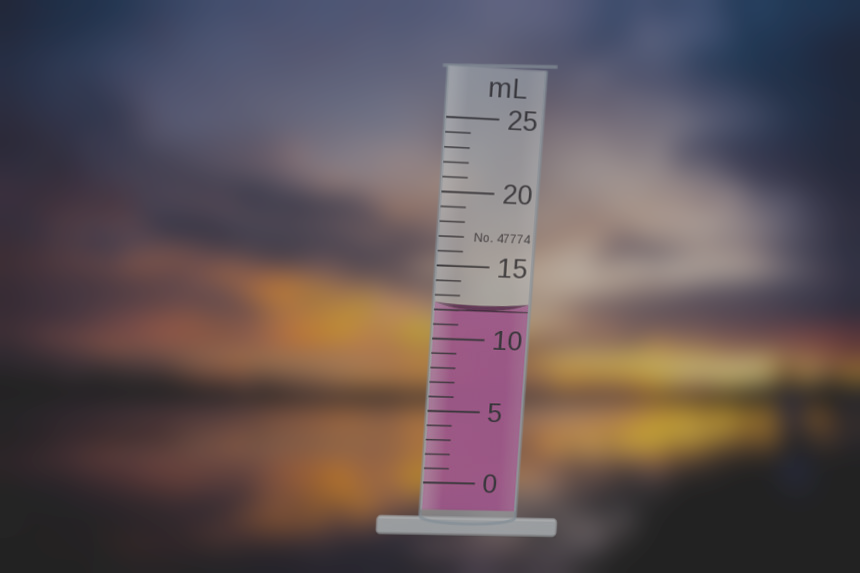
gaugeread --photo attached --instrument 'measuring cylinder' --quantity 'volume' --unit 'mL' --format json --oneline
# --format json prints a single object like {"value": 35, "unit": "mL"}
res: {"value": 12, "unit": "mL"}
